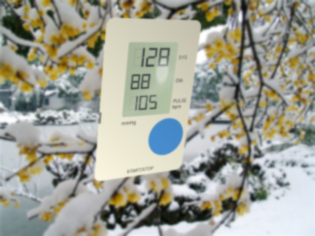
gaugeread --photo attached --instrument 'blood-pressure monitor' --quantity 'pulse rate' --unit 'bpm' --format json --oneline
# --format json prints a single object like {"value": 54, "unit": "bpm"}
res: {"value": 105, "unit": "bpm"}
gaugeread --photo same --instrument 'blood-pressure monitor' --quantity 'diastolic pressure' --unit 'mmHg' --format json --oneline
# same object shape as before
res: {"value": 88, "unit": "mmHg"}
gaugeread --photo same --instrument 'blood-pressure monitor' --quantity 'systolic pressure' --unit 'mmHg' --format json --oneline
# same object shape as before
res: {"value": 128, "unit": "mmHg"}
